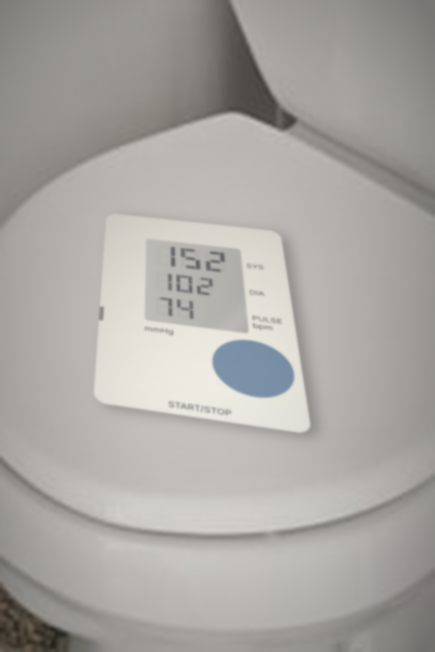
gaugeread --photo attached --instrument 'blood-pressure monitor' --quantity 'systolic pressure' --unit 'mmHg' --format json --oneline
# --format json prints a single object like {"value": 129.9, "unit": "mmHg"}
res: {"value": 152, "unit": "mmHg"}
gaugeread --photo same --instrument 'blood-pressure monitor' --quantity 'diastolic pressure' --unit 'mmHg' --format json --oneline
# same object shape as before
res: {"value": 102, "unit": "mmHg"}
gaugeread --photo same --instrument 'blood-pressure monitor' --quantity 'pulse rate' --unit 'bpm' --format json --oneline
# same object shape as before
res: {"value": 74, "unit": "bpm"}
